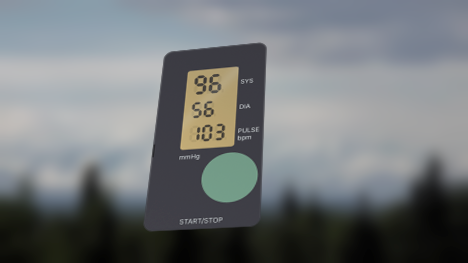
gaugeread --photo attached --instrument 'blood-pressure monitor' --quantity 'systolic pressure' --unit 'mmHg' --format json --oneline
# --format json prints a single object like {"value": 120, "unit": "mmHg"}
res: {"value": 96, "unit": "mmHg"}
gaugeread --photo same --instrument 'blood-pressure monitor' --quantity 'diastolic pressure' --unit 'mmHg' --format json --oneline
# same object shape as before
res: {"value": 56, "unit": "mmHg"}
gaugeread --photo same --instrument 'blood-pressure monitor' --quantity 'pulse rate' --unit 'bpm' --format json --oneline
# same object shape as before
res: {"value": 103, "unit": "bpm"}
